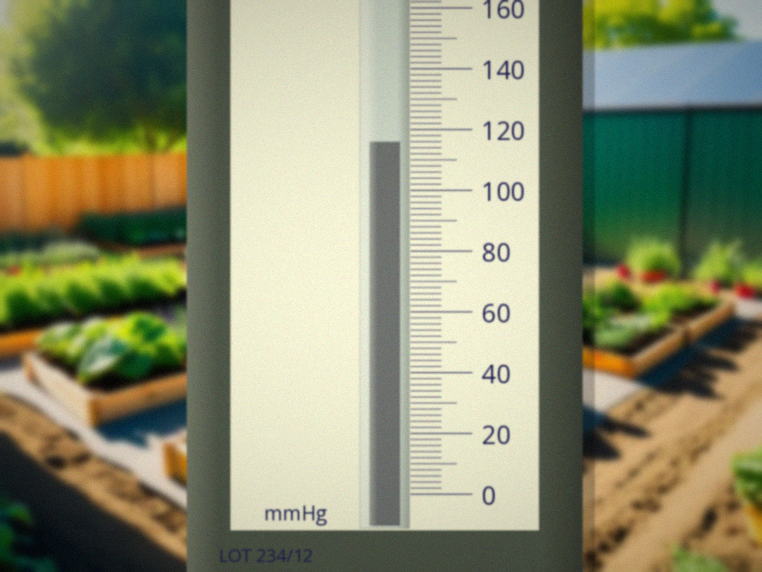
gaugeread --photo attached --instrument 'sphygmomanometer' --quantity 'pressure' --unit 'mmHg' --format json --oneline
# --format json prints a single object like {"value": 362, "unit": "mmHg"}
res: {"value": 116, "unit": "mmHg"}
